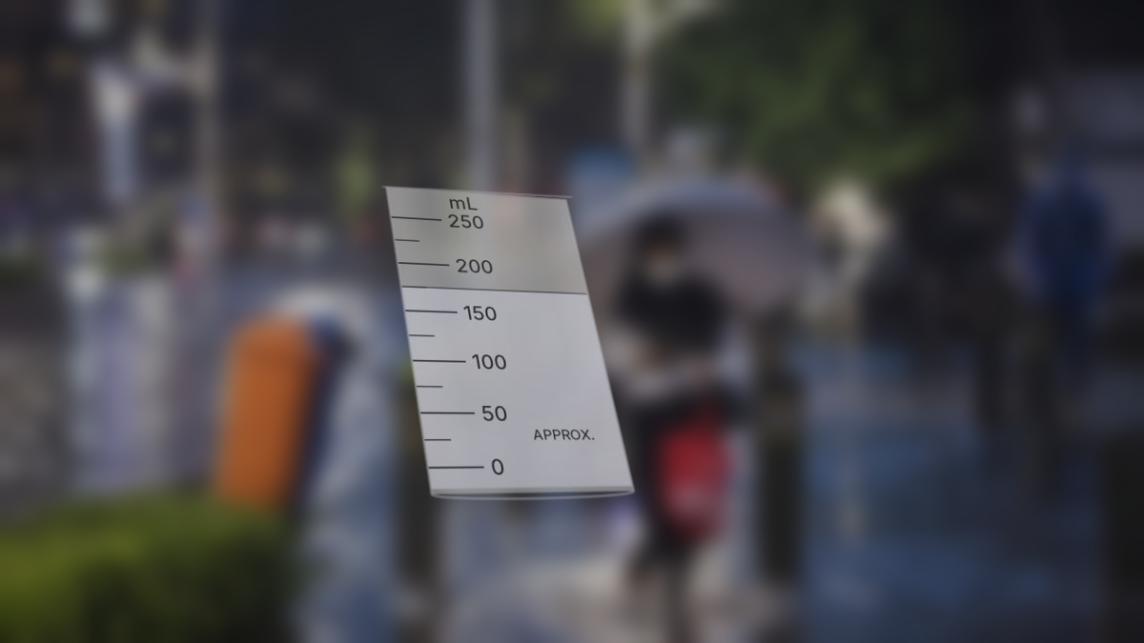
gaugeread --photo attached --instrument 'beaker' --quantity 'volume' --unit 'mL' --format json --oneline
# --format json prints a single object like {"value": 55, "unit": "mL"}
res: {"value": 175, "unit": "mL"}
